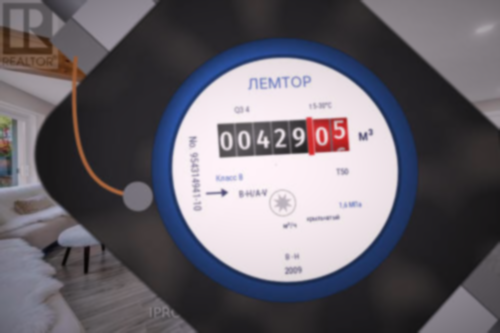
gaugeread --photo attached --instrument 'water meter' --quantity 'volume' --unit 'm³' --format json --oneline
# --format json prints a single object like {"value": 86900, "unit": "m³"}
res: {"value": 429.05, "unit": "m³"}
